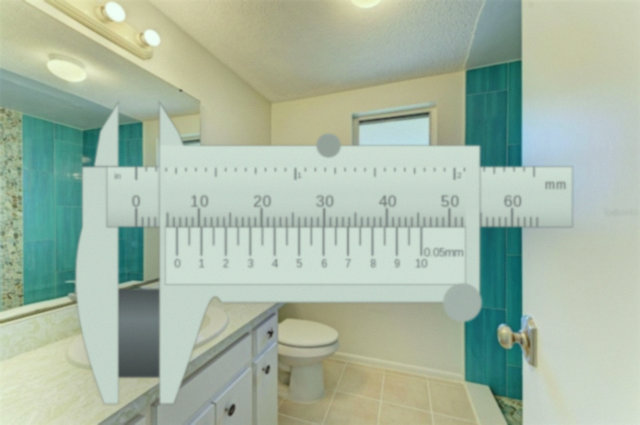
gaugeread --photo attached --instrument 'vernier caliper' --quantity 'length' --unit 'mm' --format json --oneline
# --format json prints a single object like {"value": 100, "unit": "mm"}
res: {"value": 6.5, "unit": "mm"}
